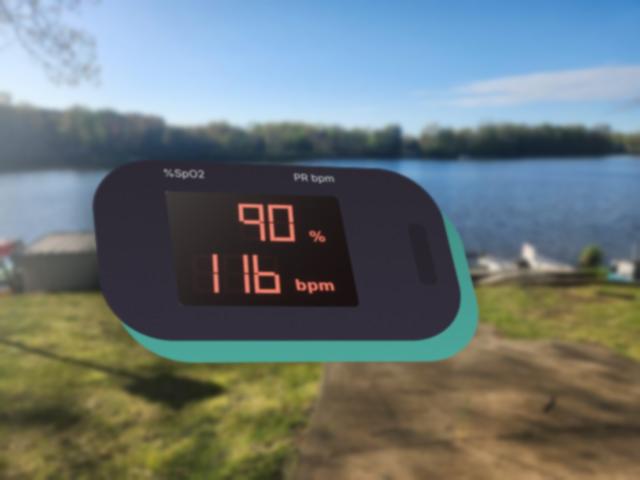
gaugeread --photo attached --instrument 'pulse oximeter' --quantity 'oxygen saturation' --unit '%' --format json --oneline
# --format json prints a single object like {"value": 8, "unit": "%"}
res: {"value": 90, "unit": "%"}
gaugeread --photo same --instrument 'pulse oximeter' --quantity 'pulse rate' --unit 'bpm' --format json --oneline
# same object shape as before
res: {"value": 116, "unit": "bpm"}
